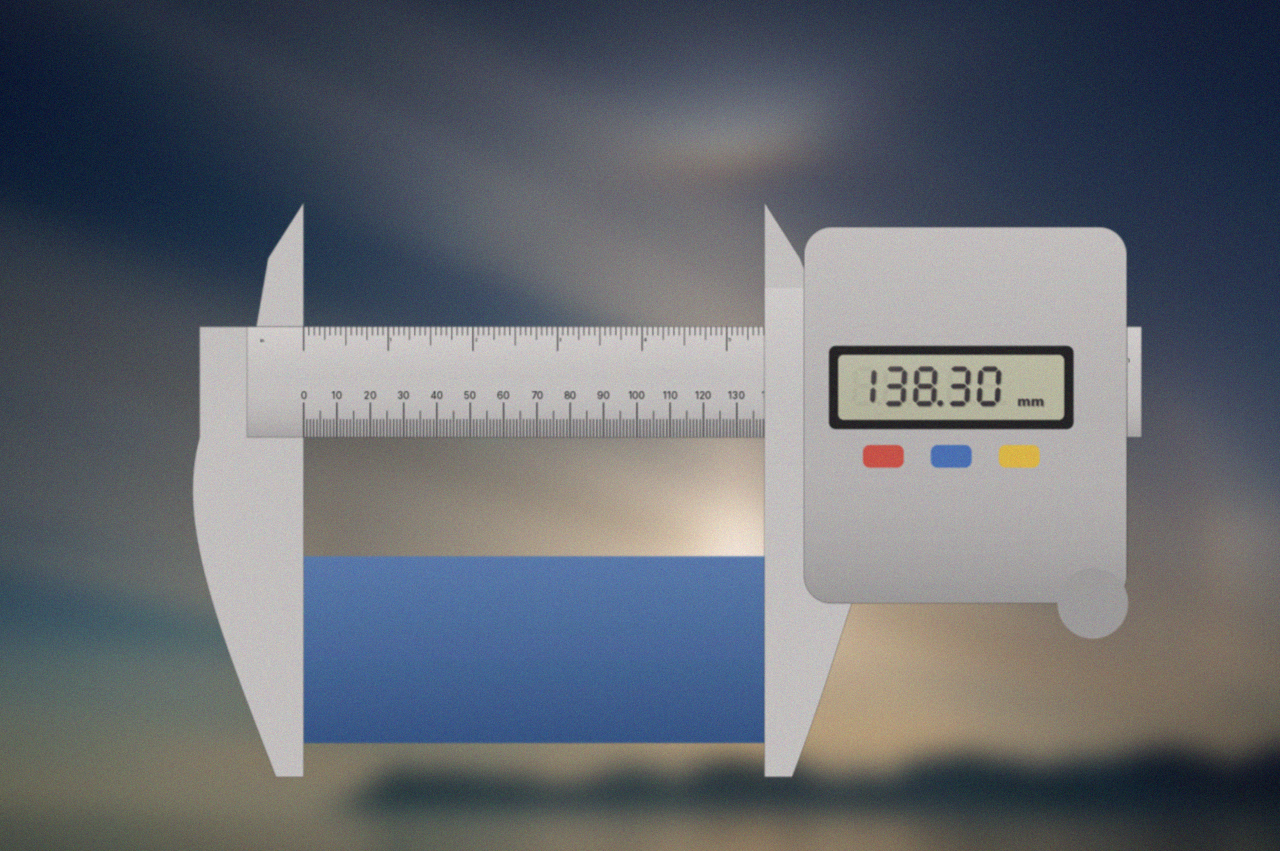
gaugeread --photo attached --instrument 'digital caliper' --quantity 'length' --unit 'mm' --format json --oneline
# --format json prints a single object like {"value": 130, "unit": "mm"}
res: {"value": 138.30, "unit": "mm"}
